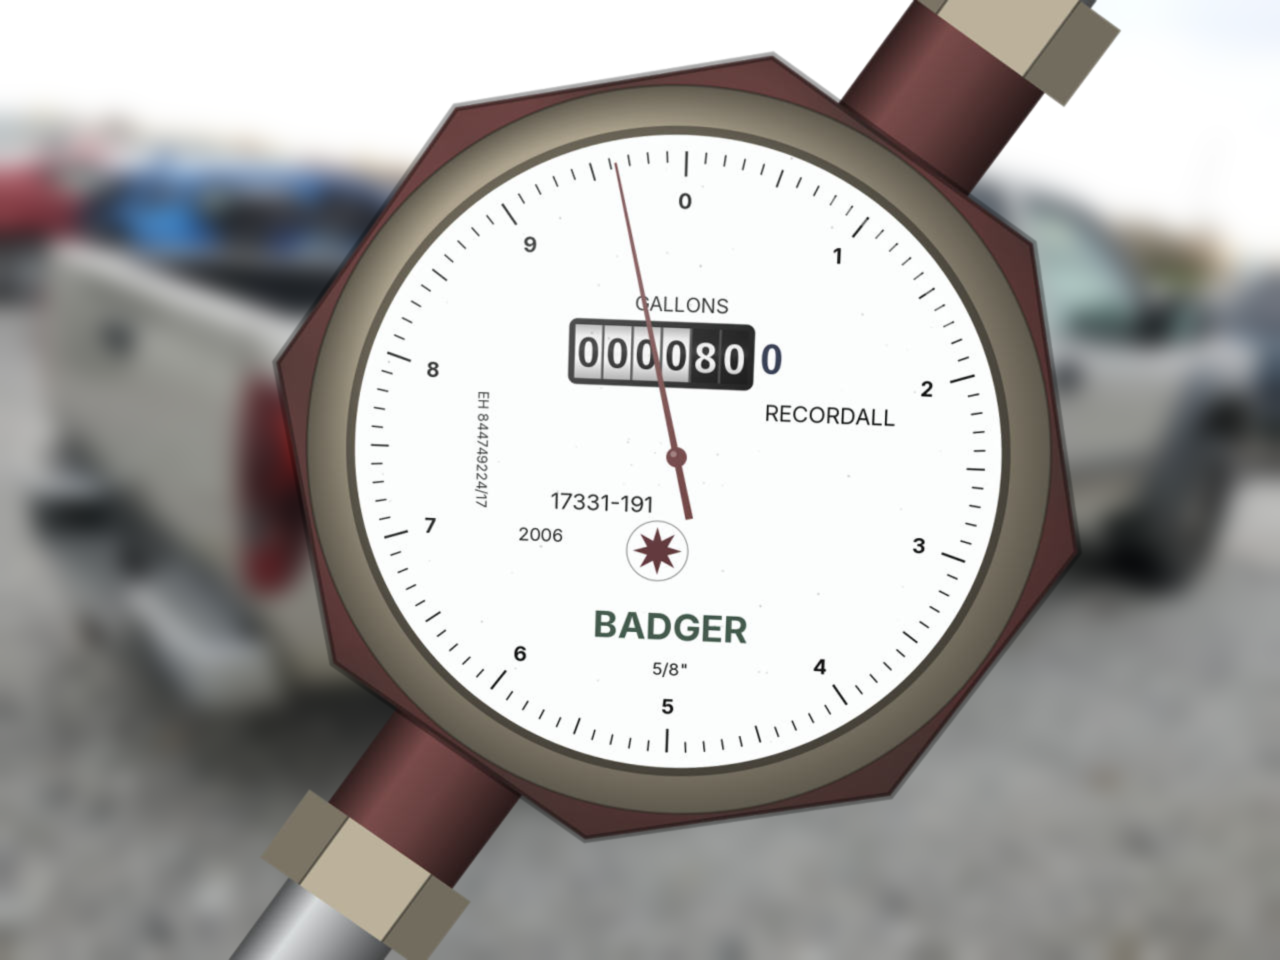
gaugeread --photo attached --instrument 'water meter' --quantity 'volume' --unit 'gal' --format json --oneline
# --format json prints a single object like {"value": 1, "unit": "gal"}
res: {"value": 799.6, "unit": "gal"}
